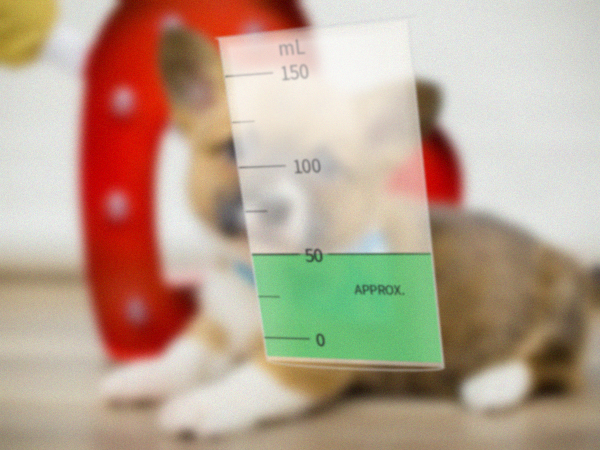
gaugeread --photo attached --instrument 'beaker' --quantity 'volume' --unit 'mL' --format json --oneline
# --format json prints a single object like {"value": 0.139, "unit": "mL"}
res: {"value": 50, "unit": "mL"}
